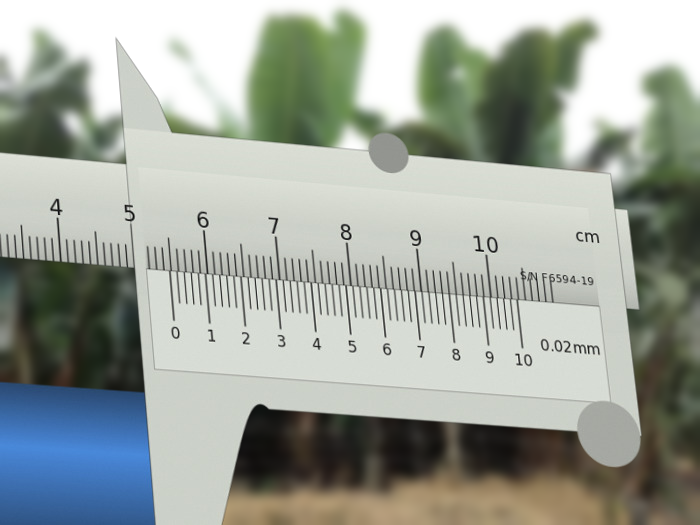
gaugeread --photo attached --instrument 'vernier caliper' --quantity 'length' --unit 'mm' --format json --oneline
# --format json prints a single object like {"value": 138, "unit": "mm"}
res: {"value": 54.8, "unit": "mm"}
